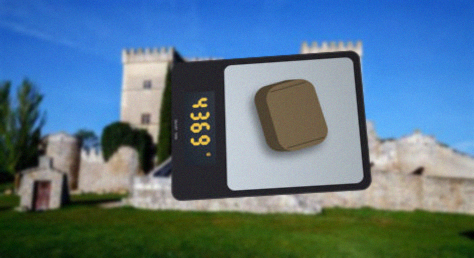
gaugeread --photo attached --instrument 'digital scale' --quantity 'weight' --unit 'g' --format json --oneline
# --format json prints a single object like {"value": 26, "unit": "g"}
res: {"value": 4369, "unit": "g"}
